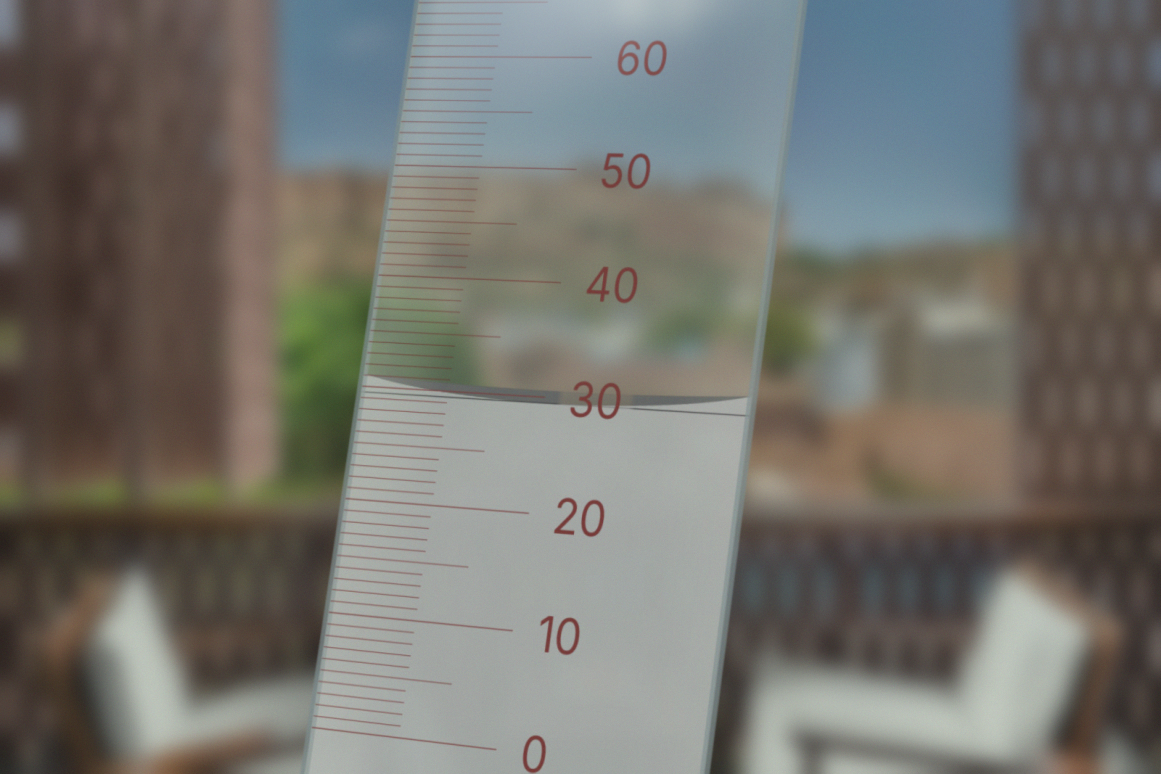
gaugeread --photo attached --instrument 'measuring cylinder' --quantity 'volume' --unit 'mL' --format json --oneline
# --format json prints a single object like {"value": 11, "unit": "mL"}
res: {"value": 29.5, "unit": "mL"}
